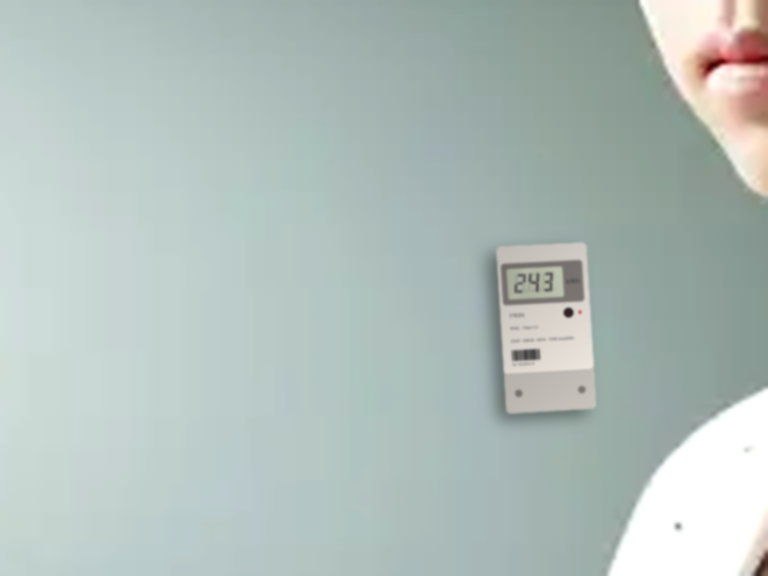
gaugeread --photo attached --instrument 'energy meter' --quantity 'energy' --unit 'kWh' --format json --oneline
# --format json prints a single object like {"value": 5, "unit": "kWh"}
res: {"value": 243, "unit": "kWh"}
